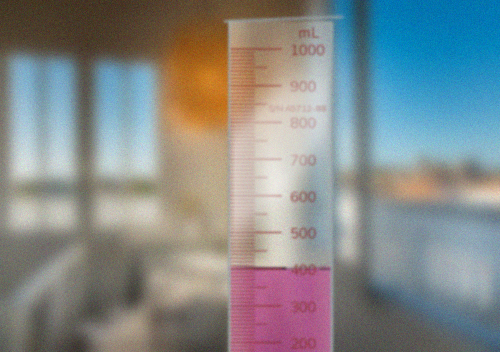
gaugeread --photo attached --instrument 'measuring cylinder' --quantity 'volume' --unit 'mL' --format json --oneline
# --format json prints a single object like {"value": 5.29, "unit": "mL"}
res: {"value": 400, "unit": "mL"}
